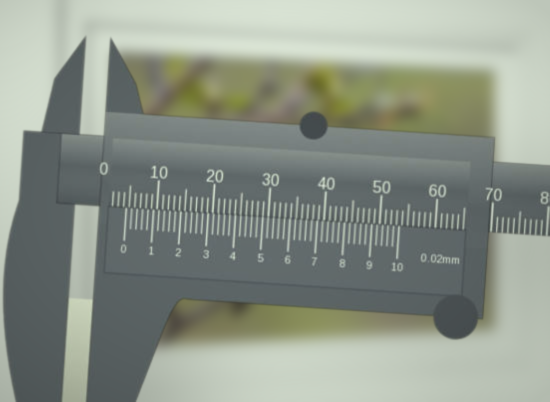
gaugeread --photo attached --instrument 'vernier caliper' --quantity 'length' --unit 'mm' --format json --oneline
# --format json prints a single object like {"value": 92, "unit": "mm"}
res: {"value": 4.5, "unit": "mm"}
